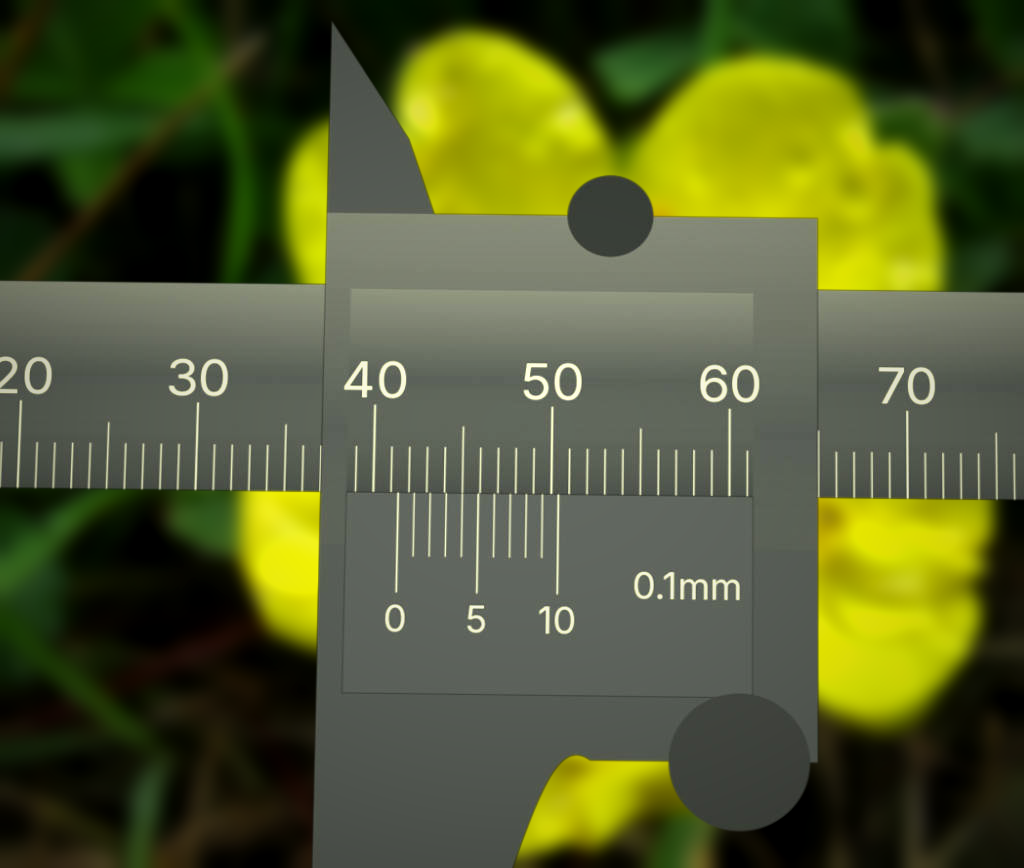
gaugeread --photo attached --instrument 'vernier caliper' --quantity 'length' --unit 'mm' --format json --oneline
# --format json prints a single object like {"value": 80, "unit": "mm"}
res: {"value": 41.4, "unit": "mm"}
